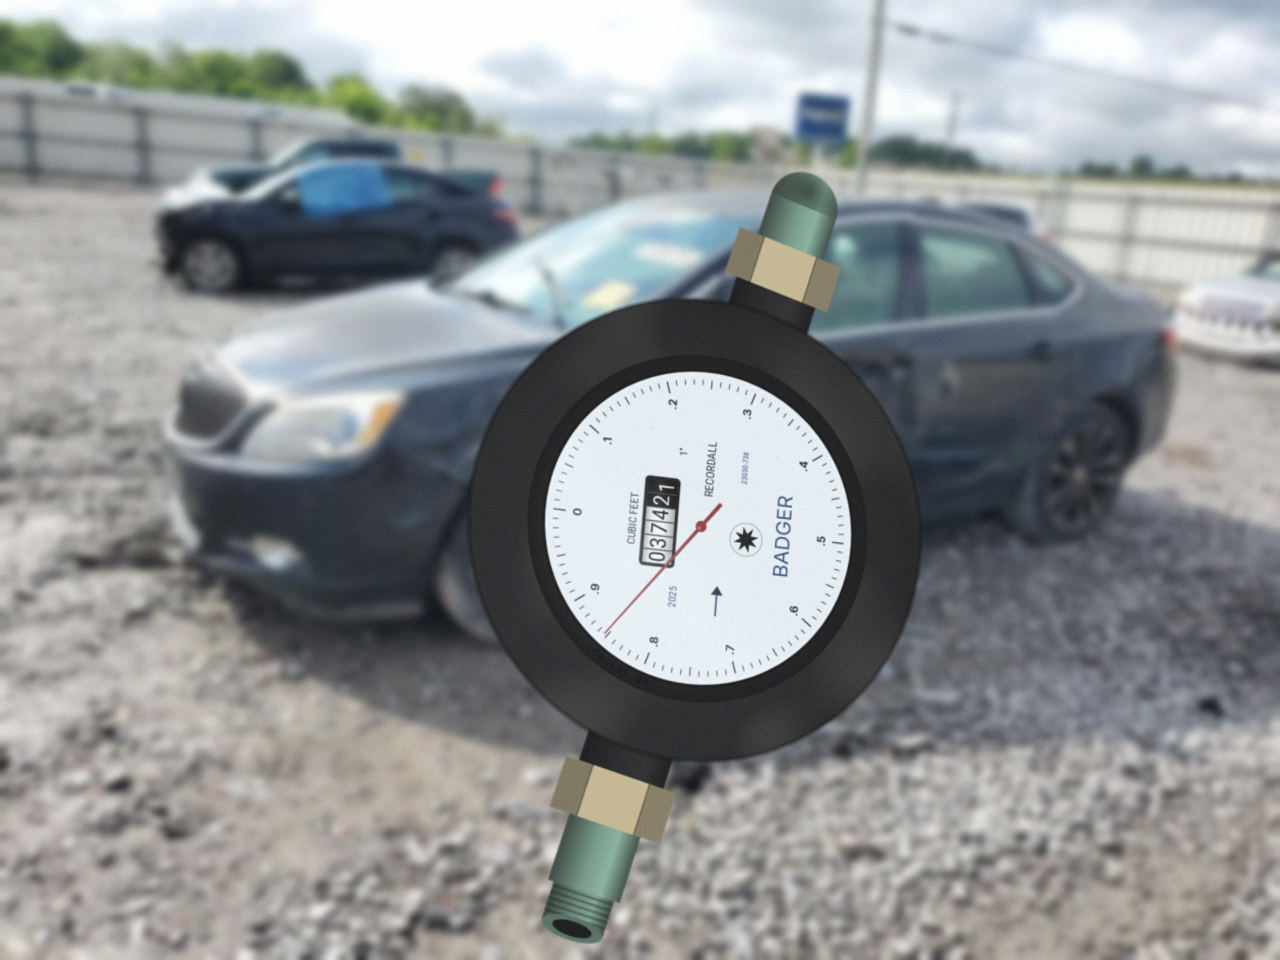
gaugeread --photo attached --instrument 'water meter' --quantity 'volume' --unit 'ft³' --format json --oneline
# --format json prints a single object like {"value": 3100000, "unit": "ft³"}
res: {"value": 37420.85, "unit": "ft³"}
